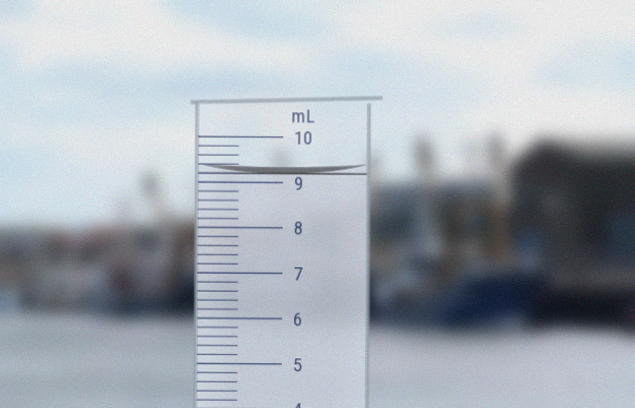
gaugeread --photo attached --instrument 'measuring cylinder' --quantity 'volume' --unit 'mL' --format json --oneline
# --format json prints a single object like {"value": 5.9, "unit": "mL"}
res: {"value": 9.2, "unit": "mL"}
